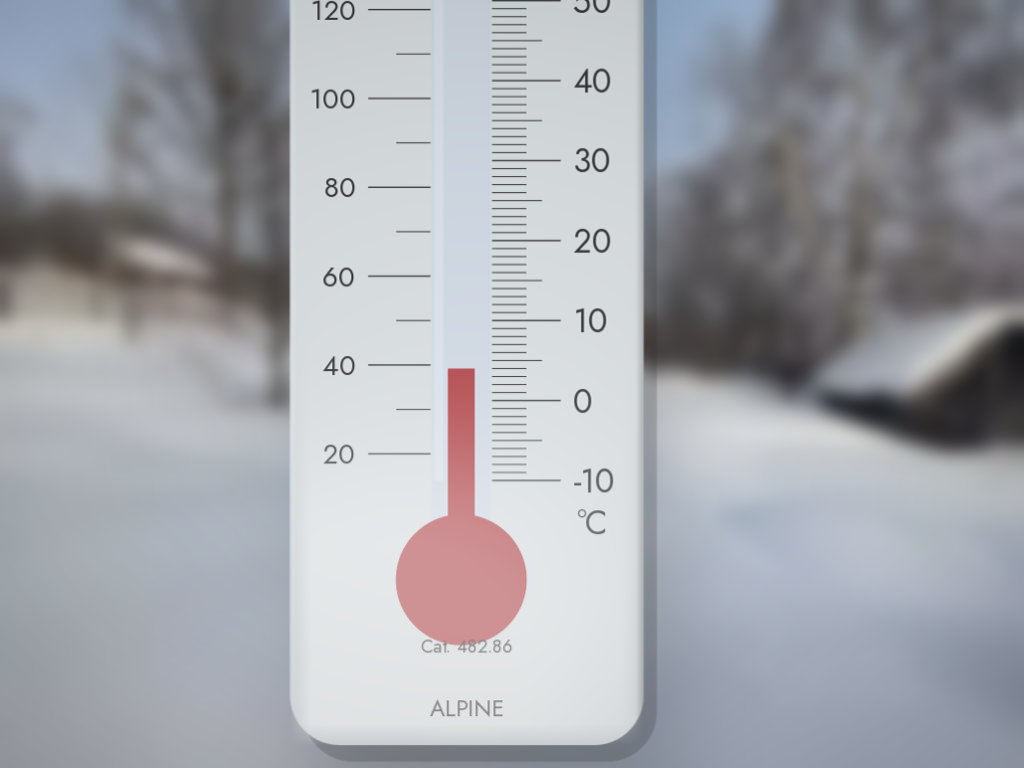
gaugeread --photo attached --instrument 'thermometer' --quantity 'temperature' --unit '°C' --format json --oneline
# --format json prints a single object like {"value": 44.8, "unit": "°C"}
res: {"value": 4, "unit": "°C"}
